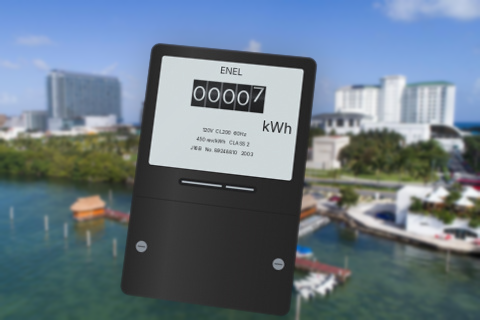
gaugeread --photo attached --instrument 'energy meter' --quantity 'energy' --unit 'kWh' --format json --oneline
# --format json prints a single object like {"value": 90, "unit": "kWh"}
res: {"value": 7, "unit": "kWh"}
